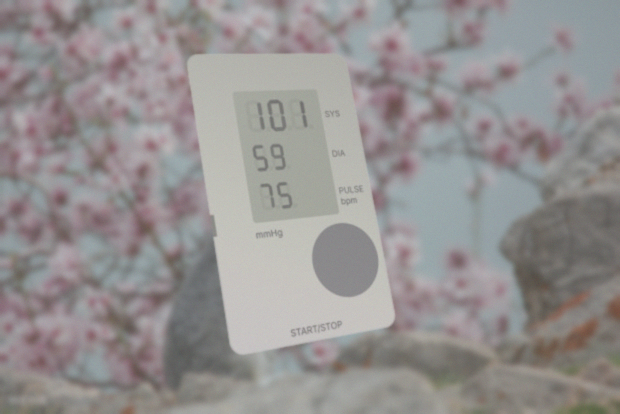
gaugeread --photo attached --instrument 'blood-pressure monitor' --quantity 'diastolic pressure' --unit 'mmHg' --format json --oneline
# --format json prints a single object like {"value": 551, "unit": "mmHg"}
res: {"value": 59, "unit": "mmHg"}
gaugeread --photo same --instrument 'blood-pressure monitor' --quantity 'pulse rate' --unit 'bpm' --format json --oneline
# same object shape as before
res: {"value": 75, "unit": "bpm"}
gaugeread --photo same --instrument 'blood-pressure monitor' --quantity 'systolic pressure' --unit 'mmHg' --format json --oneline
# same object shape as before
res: {"value": 101, "unit": "mmHg"}
